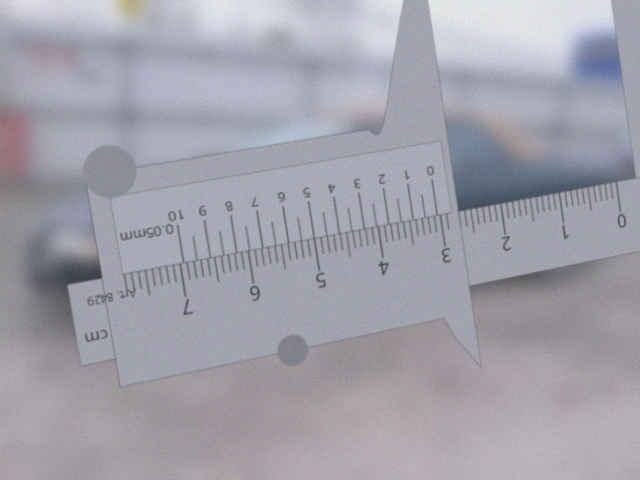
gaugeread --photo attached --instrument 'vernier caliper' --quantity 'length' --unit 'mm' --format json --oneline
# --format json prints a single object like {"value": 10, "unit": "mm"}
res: {"value": 30.5, "unit": "mm"}
